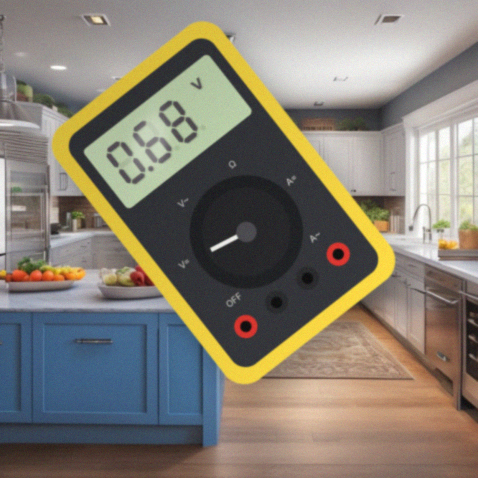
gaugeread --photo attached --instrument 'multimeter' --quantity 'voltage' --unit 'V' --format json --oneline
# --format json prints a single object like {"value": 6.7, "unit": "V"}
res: {"value": 0.68, "unit": "V"}
